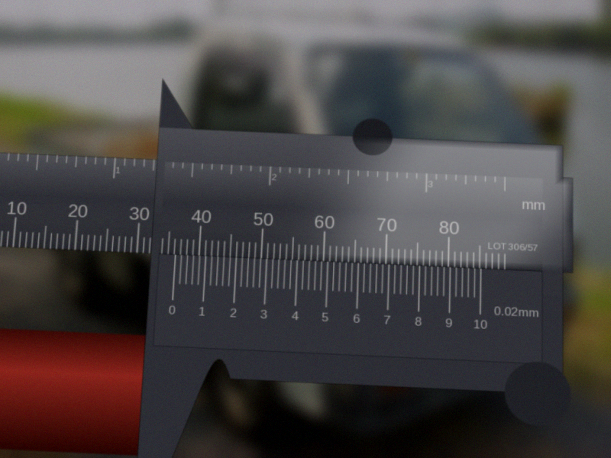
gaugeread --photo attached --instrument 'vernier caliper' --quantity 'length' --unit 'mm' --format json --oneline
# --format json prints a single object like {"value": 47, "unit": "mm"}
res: {"value": 36.2, "unit": "mm"}
